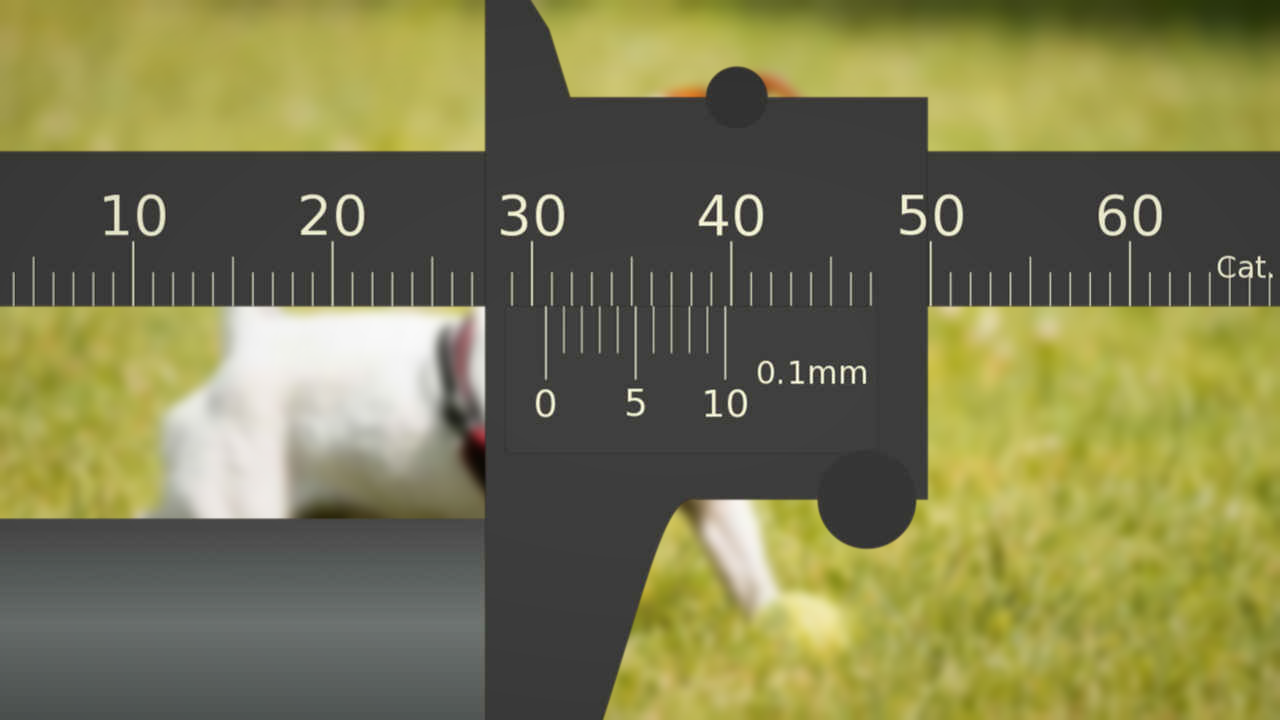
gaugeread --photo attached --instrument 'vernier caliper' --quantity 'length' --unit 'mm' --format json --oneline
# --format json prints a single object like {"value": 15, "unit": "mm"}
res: {"value": 30.7, "unit": "mm"}
